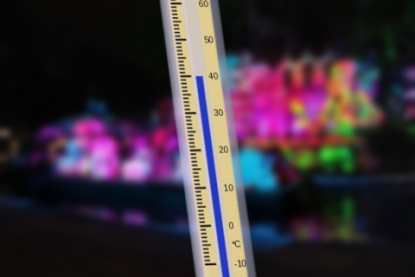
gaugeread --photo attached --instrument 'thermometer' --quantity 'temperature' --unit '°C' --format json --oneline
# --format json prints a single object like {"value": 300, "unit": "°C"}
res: {"value": 40, "unit": "°C"}
